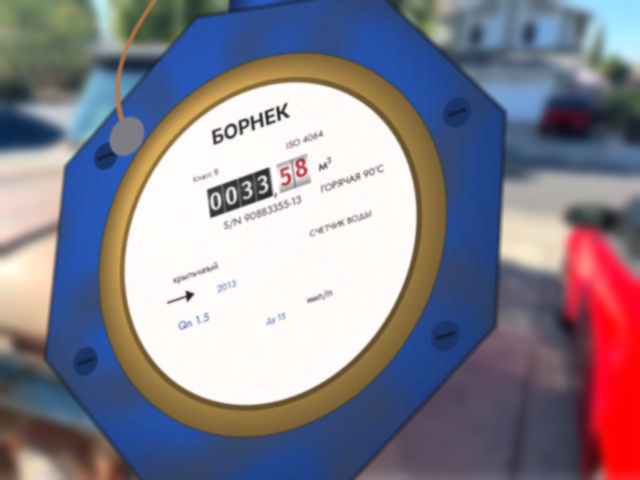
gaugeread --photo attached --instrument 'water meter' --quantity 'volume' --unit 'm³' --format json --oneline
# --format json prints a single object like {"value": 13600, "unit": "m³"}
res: {"value": 33.58, "unit": "m³"}
